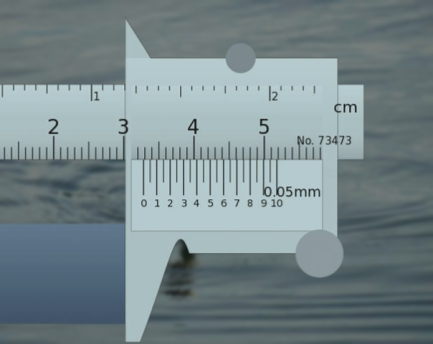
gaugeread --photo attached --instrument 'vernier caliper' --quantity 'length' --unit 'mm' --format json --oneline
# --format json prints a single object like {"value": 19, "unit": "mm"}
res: {"value": 32.8, "unit": "mm"}
